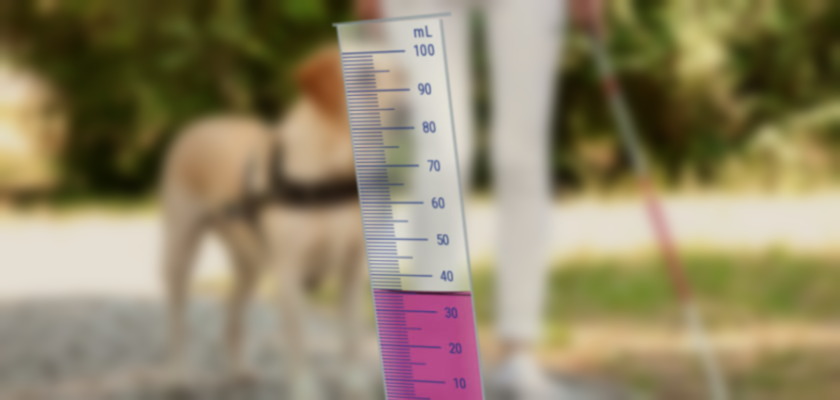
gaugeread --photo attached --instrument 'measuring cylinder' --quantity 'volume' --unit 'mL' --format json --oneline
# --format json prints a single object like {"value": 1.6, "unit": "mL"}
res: {"value": 35, "unit": "mL"}
